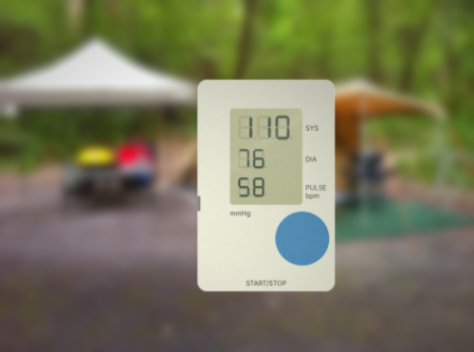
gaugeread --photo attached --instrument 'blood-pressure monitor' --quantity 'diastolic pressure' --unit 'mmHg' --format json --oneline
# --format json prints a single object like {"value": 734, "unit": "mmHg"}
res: {"value": 76, "unit": "mmHg"}
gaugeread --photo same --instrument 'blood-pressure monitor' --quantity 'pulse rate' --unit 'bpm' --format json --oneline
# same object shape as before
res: {"value": 58, "unit": "bpm"}
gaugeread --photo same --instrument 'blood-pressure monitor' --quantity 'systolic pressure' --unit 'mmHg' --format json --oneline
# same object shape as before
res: {"value": 110, "unit": "mmHg"}
